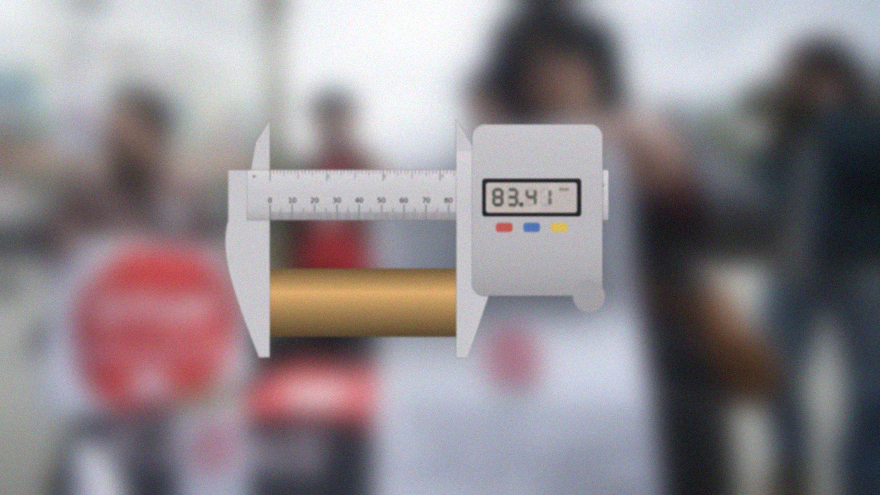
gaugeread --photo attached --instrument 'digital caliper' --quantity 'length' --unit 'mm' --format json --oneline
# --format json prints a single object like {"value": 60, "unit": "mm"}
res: {"value": 83.41, "unit": "mm"}
